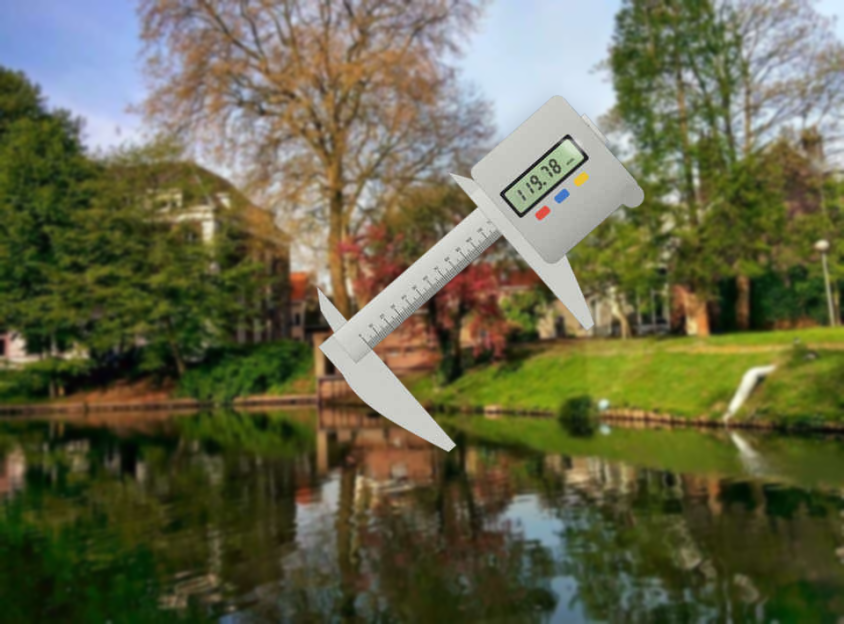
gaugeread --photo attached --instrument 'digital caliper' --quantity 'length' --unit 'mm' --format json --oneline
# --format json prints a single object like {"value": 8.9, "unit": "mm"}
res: {"value": 119.78, "unit": "mm"}
